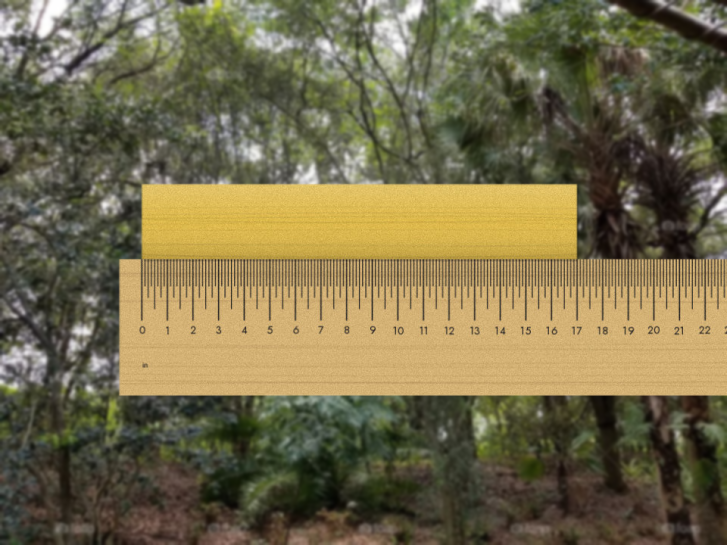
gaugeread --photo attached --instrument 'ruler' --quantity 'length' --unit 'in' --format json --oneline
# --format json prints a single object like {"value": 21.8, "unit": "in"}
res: {"value": 17, "unit": "in"}
